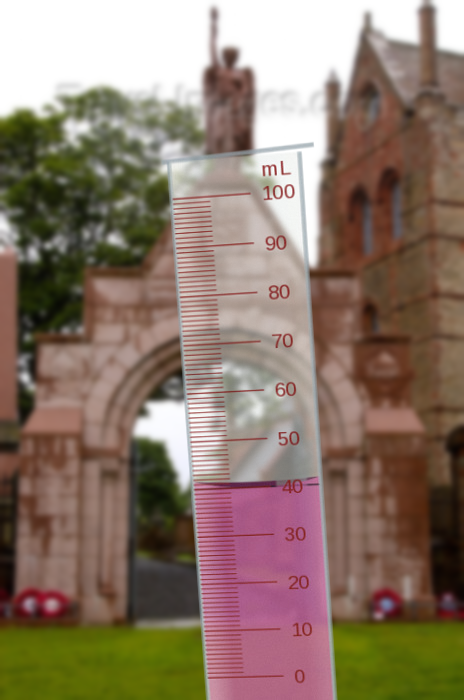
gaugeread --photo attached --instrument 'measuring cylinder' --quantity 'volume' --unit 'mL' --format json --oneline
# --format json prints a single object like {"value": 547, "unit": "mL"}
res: {"value": 40, "unit": "mL"}
